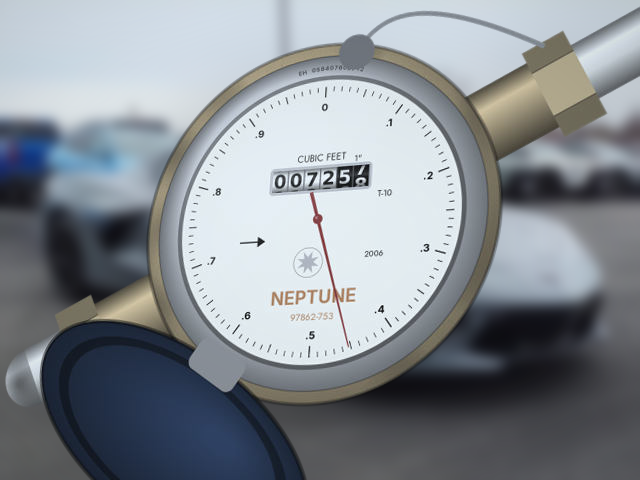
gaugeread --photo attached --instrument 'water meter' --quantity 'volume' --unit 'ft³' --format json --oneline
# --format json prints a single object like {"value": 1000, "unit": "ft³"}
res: {"value": 7257.45, "unit": "ft³"}
